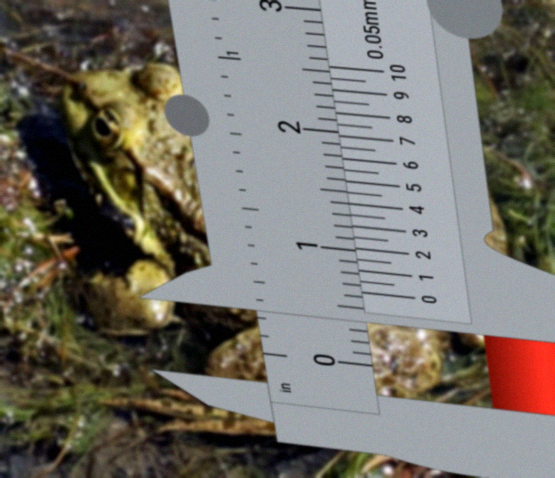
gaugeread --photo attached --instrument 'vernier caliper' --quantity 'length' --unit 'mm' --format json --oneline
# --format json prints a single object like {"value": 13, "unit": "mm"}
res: {"value": 6.4, "unit": "mm"}
